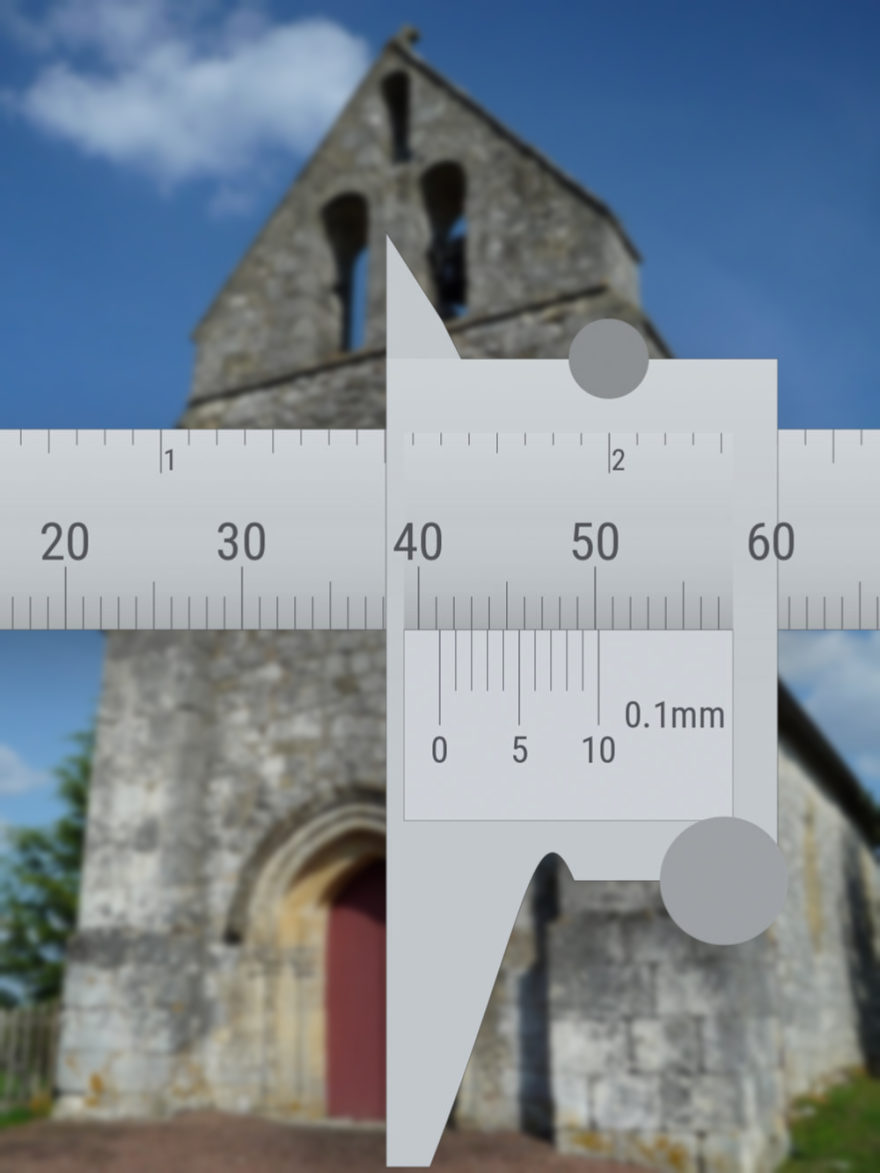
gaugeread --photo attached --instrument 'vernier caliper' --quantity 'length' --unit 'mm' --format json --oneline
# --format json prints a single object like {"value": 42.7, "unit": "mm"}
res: {"value": 41.2, "unit": "mm"}
